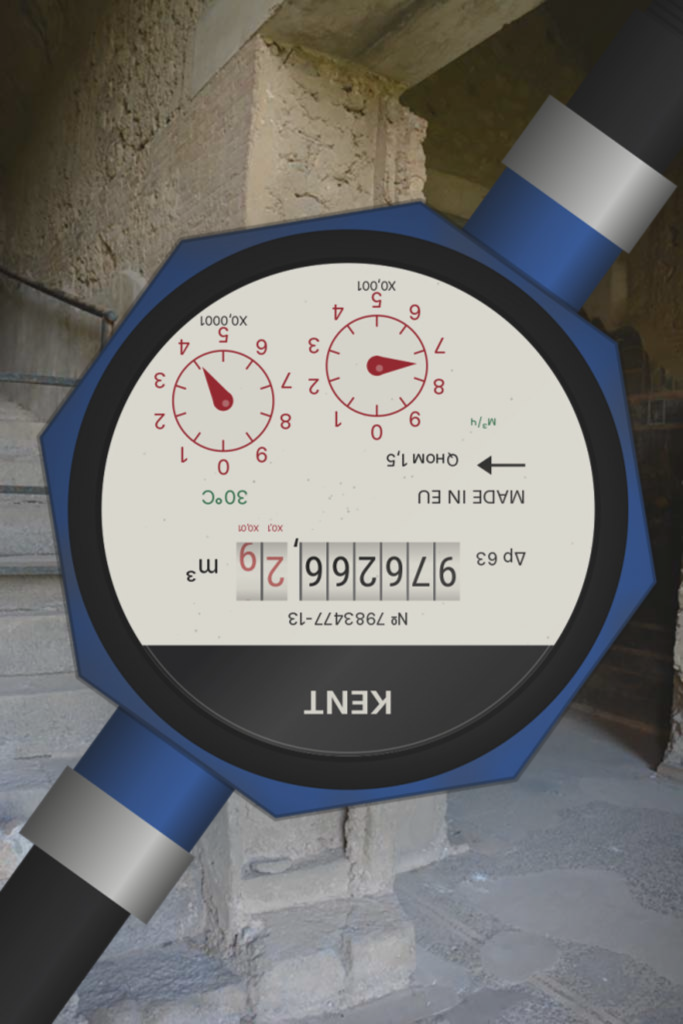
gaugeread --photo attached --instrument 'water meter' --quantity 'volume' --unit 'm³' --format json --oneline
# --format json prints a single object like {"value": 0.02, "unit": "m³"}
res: {"value": 976266.2874, "unit": "m³"}
